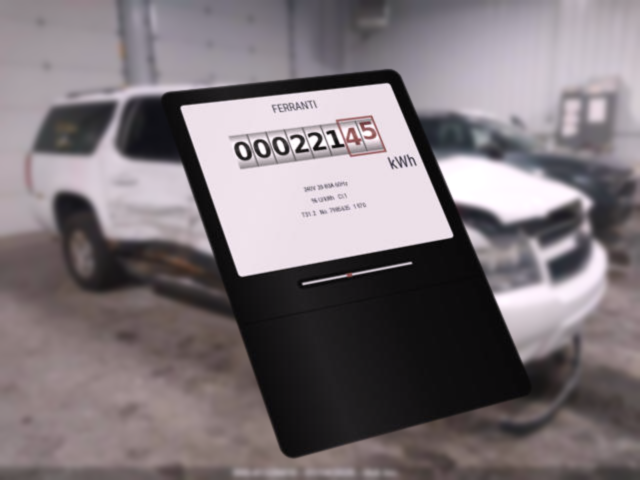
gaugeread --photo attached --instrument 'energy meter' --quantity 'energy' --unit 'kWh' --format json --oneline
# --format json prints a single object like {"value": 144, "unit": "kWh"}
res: {"value": 221.45, "unit": "kWh"}
